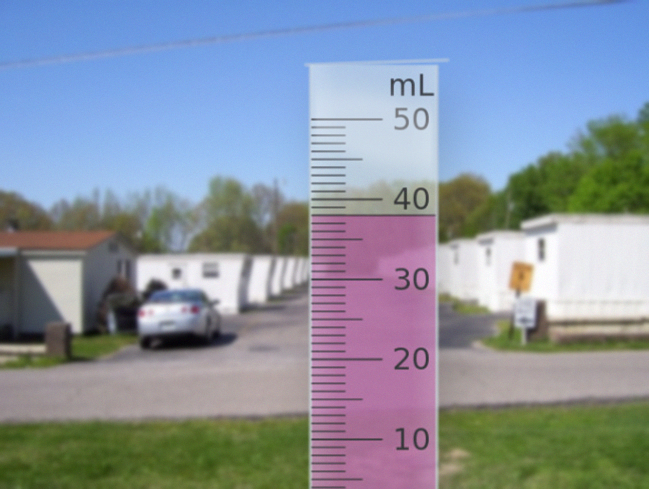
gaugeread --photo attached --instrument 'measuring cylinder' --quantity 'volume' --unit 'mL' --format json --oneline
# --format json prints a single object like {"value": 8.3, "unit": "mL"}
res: {"value": 38, "unit": "mL"}
